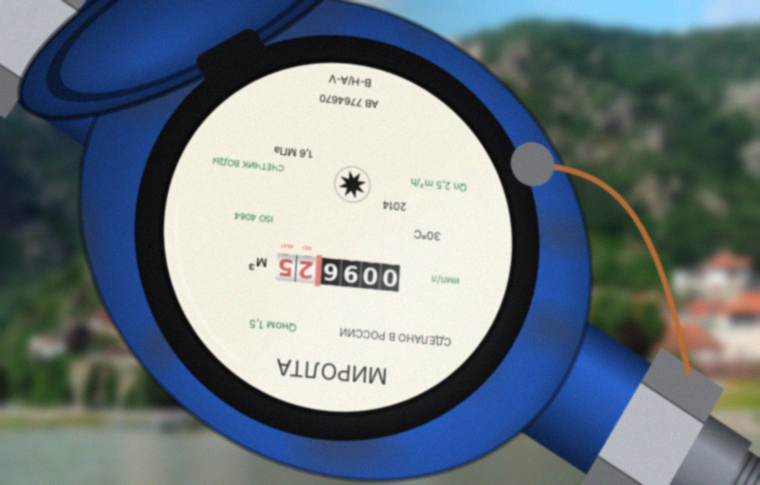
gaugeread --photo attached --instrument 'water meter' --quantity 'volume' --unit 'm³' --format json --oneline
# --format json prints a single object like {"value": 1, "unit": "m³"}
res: {"value": 96.25, "unit": "m³"}
